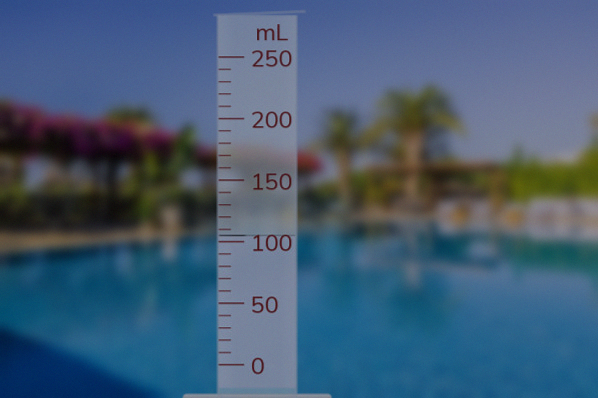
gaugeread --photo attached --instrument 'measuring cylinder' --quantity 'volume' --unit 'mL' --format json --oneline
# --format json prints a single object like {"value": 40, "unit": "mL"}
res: {"value": 105, "unit": "mL"}
